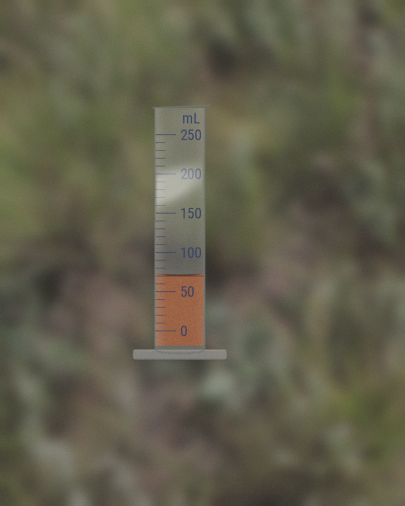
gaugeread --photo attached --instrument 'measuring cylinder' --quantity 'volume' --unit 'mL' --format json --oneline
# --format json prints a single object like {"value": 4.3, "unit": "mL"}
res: {"value": 70, "unit": "mL"}
